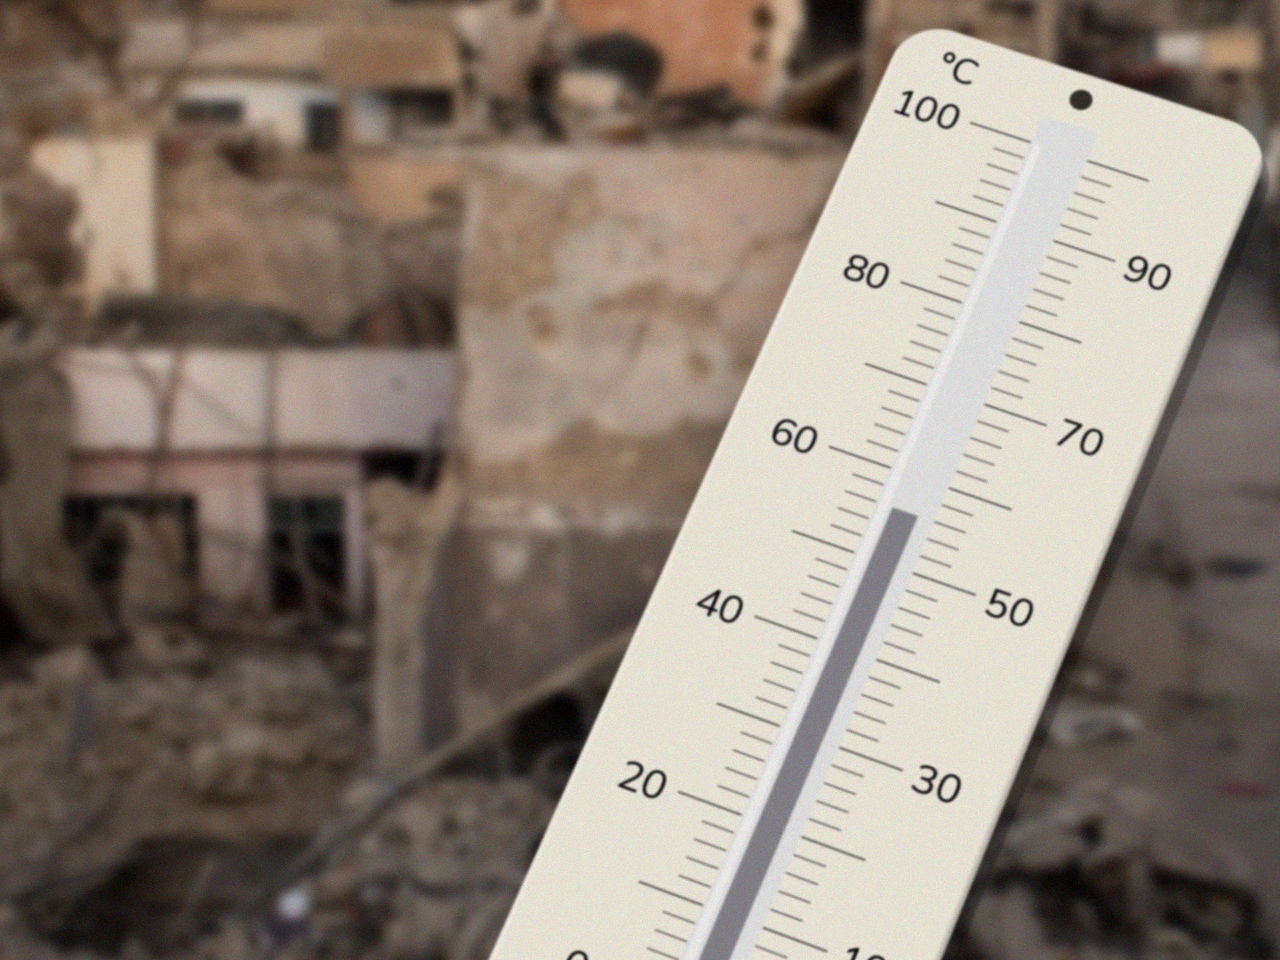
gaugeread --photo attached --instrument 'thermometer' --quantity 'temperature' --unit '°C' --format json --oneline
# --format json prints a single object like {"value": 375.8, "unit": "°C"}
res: {"value": 56, "unit": "°C"}
